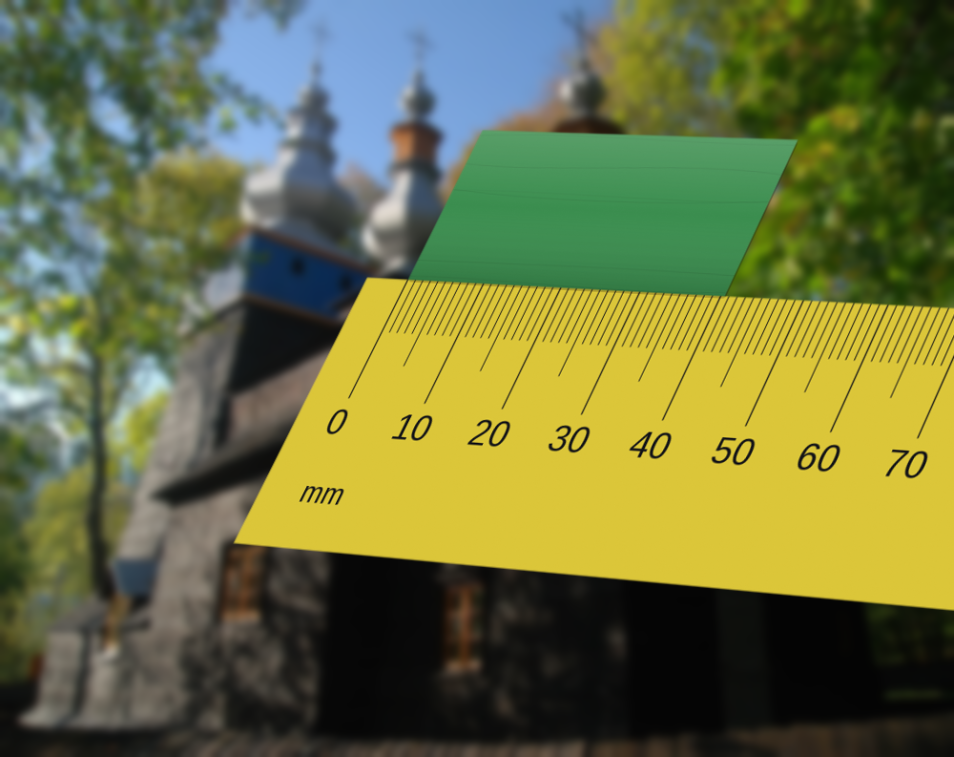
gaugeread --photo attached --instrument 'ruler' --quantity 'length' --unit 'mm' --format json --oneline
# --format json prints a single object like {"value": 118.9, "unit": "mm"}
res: {"value": 40.5, "unit": "mm"}
